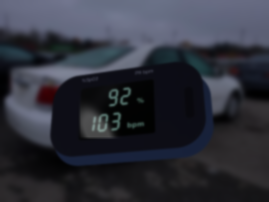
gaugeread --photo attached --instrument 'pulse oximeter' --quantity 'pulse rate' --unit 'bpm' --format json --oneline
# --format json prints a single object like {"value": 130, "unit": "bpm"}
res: {"value": 103, "unit": "bpm"}
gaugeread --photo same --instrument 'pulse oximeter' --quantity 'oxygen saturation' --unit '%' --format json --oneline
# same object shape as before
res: {"value": 92, "unit": "%"}
